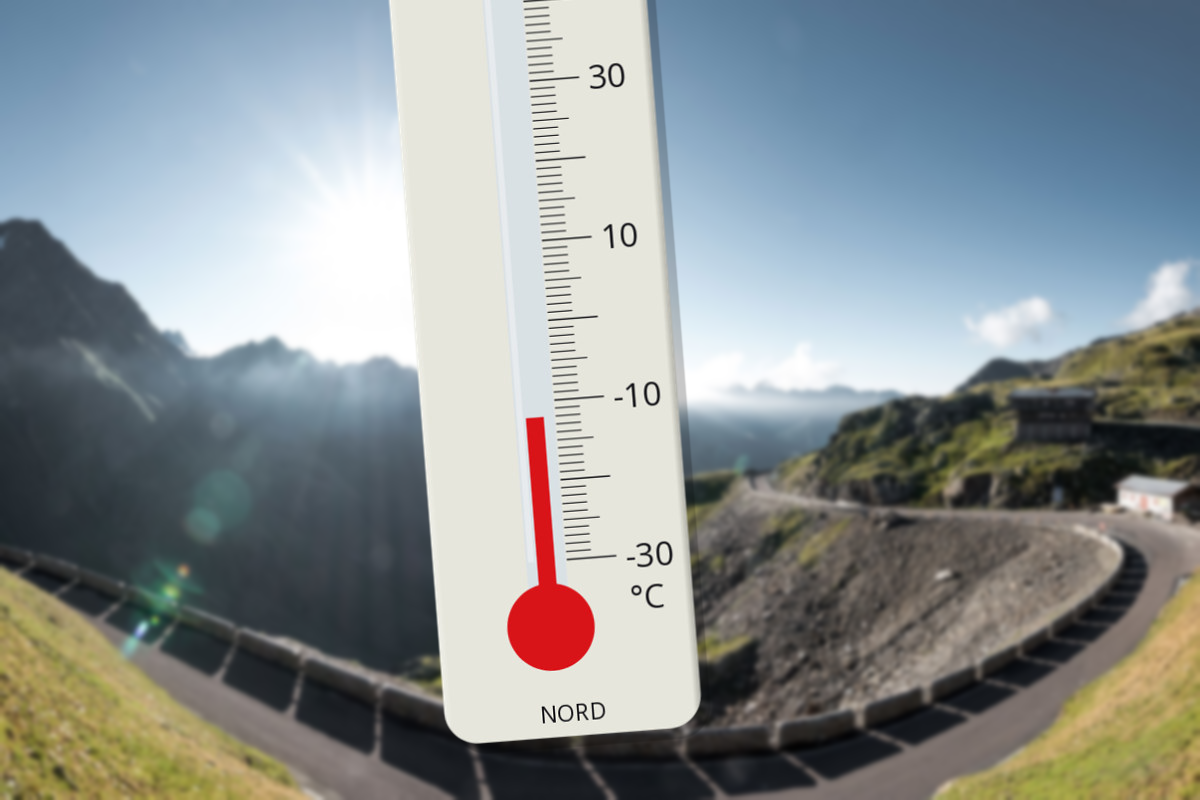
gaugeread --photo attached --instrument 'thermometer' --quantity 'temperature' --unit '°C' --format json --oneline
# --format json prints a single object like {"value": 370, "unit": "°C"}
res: {"value": -12, "unit": "°C"}
